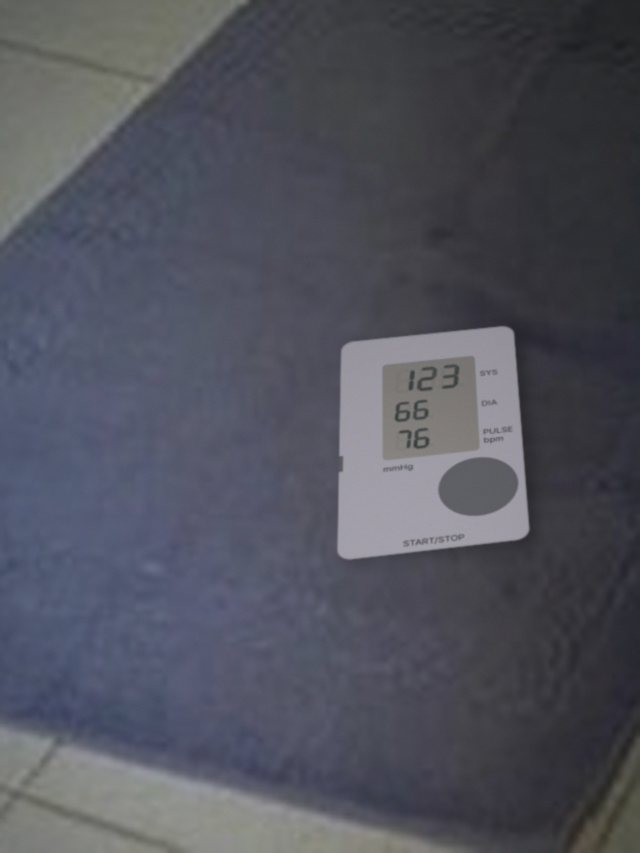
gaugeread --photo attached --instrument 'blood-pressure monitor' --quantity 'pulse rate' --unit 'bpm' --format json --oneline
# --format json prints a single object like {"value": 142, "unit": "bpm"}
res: {"value": 76, "unit": "bpm"}
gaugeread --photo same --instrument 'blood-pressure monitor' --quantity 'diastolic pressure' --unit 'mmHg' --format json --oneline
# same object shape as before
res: {"value": 66, "unit": "mmHg"}
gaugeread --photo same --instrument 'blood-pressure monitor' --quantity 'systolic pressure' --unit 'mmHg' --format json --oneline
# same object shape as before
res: {"value": 123, "unit": "mmHg"}
